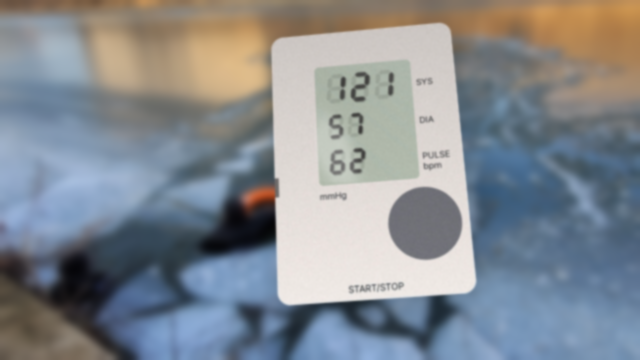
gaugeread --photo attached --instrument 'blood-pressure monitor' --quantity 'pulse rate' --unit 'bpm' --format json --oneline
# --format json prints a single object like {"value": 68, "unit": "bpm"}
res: {"value": 62, "unit": "bpm"}
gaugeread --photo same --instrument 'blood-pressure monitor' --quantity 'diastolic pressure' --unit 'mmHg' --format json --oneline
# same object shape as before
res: {"value": 57, "unit": "mmHg"}
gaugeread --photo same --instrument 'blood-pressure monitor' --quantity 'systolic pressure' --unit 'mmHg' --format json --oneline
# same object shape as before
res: {"value": 121, "unit": "mmHg"}
